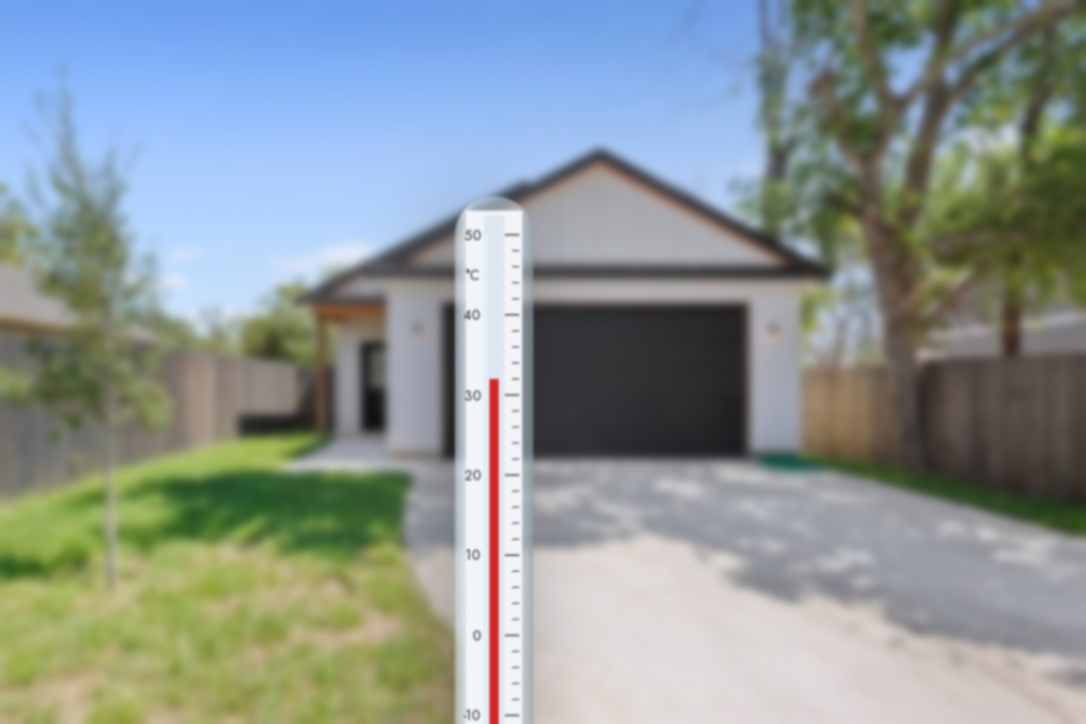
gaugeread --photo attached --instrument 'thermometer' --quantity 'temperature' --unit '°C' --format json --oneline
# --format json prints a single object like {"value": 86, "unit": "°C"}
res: {"value": 32, "unit": "°C"}
